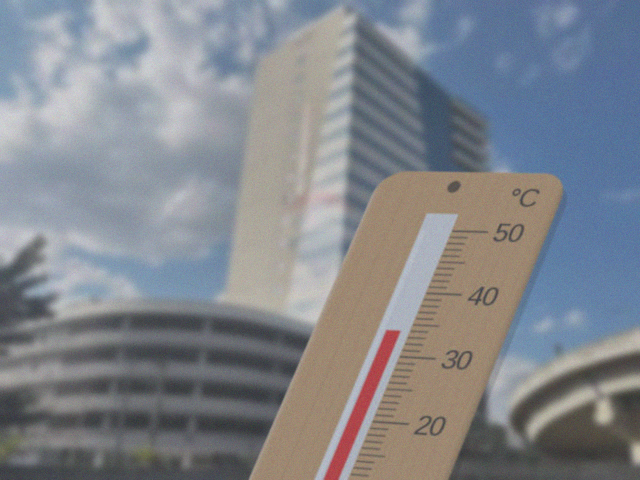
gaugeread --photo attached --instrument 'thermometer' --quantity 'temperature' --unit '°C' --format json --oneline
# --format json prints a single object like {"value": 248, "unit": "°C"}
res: {"value": 34, "unit": "°C"}
